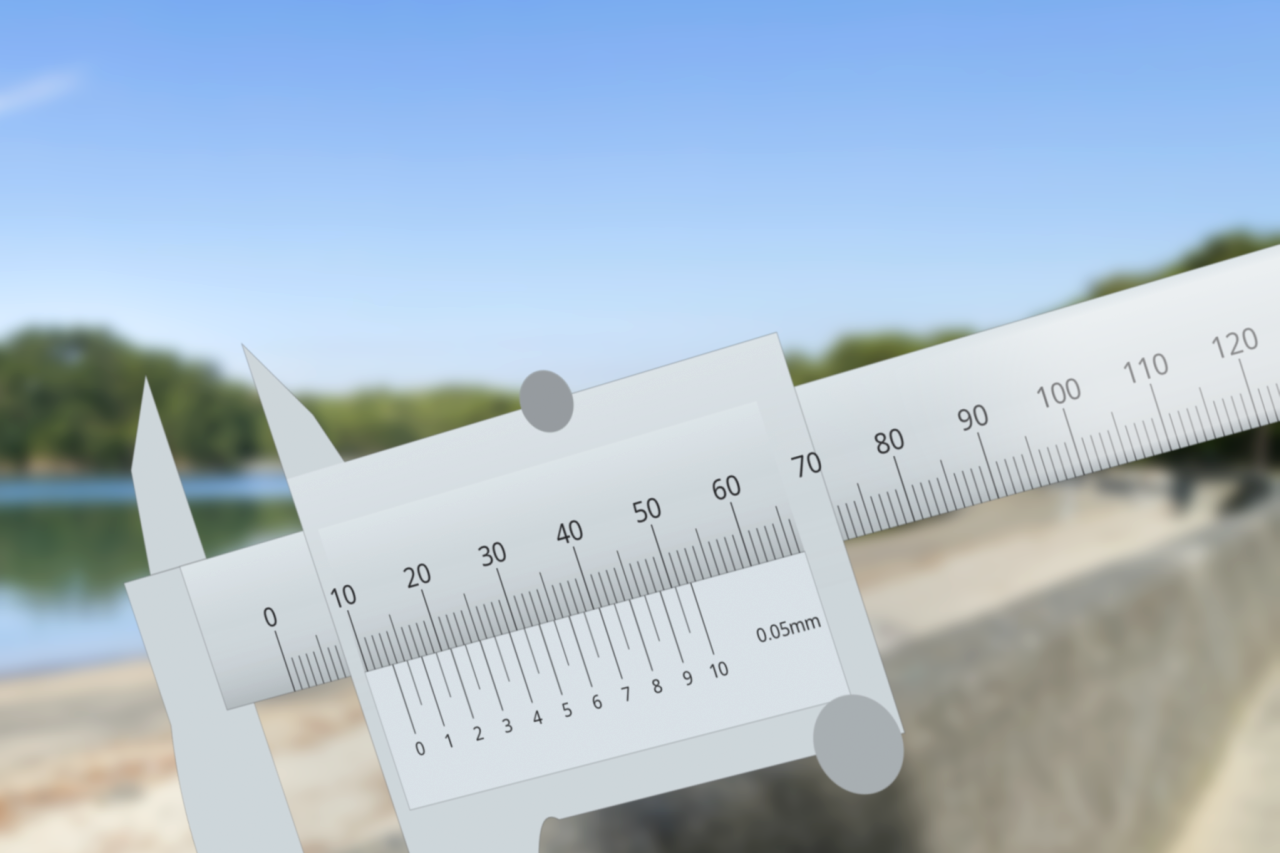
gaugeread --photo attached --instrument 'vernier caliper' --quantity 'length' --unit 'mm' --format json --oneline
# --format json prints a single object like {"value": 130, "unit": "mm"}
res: {"value": 13.4, "unit": "mm"}
